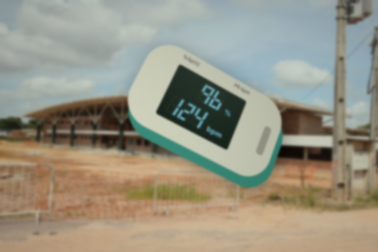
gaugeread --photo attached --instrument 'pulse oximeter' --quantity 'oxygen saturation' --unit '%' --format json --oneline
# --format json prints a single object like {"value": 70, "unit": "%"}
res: {"value": 96, "unit": "%"}
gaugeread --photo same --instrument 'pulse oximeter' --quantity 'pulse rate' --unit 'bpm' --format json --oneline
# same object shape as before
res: {"value": 124, "unit": "bpm"}
